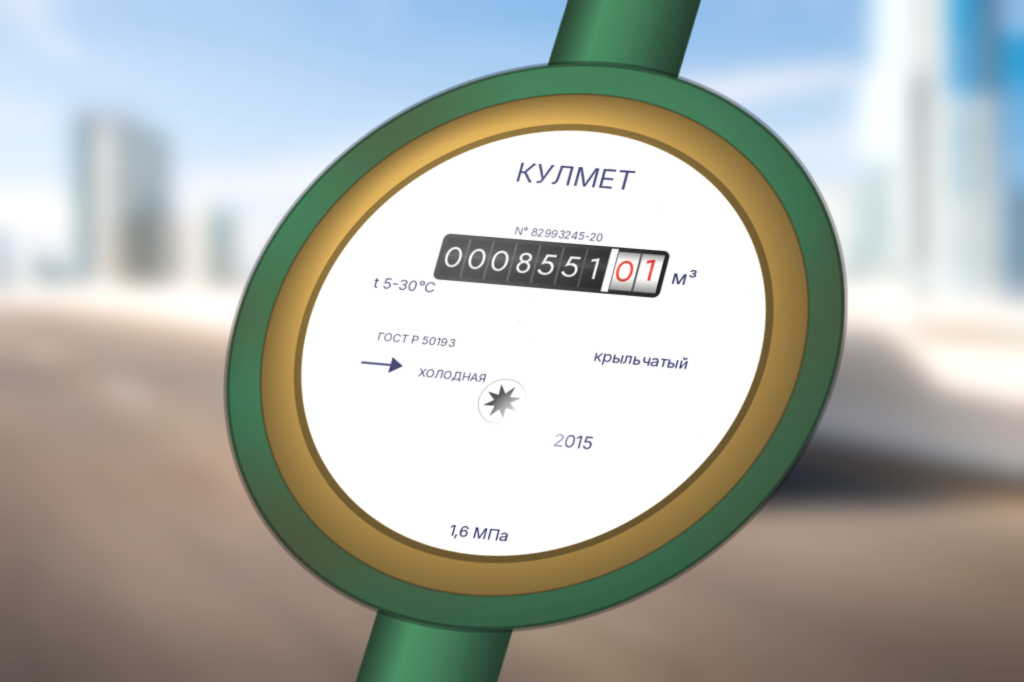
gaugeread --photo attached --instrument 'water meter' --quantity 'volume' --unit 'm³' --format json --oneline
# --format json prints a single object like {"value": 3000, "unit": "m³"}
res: {"value": 8551.01, "unit": "m³"}
